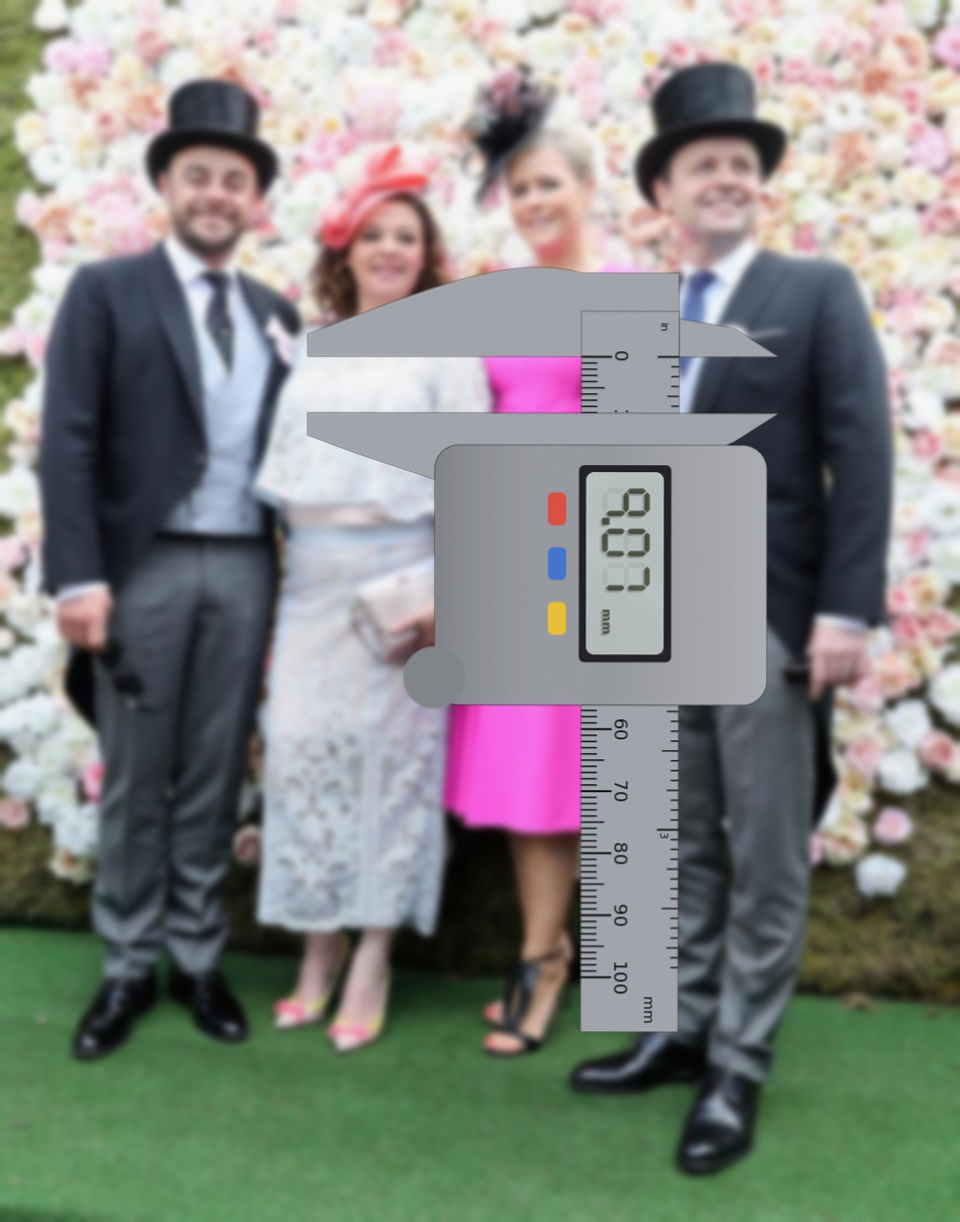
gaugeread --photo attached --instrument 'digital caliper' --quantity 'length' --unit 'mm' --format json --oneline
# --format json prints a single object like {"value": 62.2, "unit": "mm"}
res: {"value": 9.07, "unit": "mm"}
